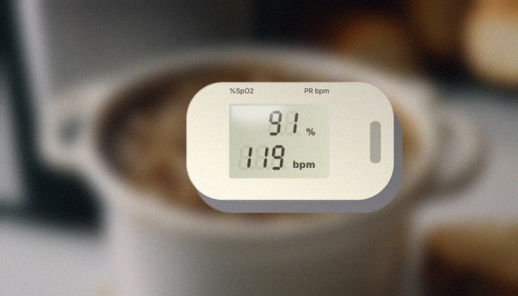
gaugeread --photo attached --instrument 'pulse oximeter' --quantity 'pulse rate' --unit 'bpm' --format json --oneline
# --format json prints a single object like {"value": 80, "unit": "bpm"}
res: {"value": 119, "unit": "bpm"}
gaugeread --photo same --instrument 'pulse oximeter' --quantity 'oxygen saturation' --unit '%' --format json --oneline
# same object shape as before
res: {"value": 91, "unit": "%"}
